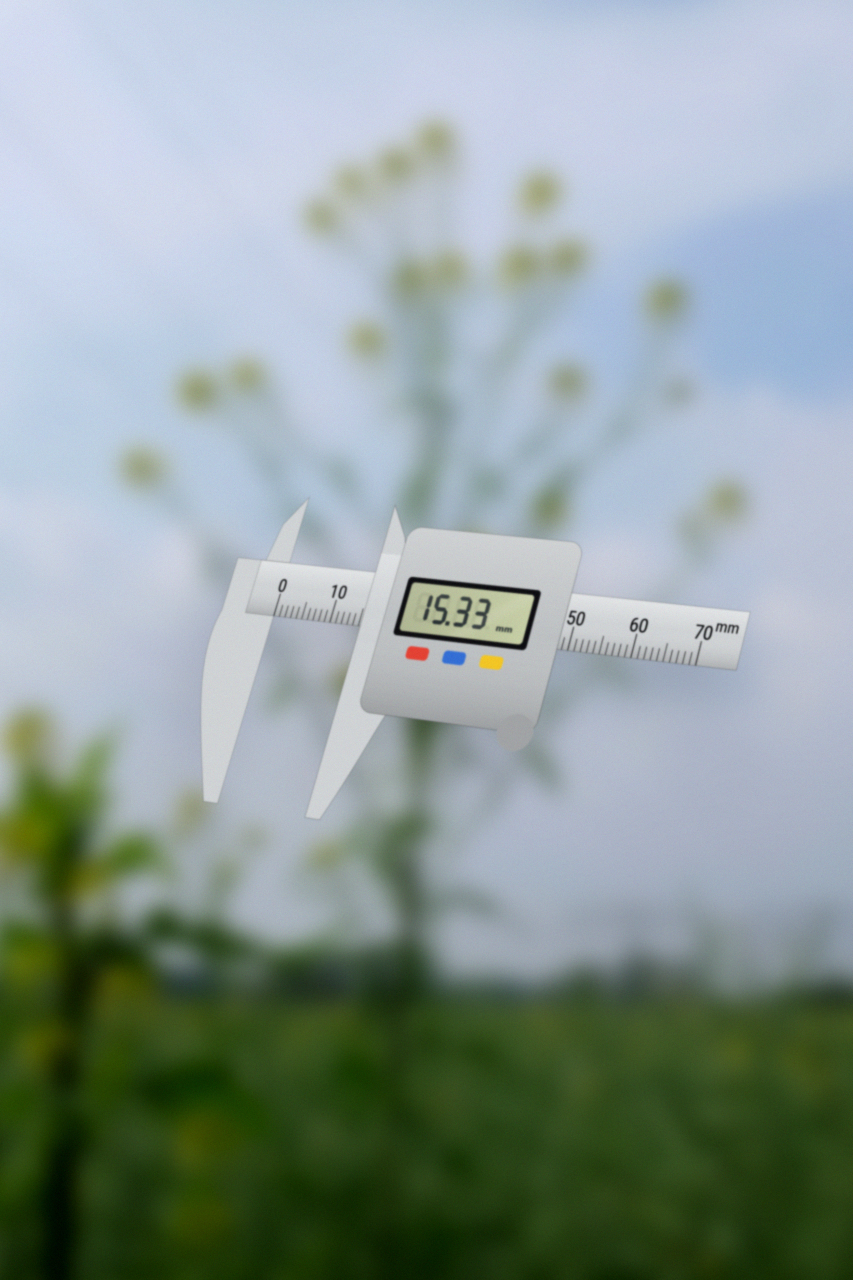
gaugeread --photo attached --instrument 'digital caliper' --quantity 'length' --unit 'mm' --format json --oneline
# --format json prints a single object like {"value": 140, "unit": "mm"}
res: {"value": 15.33, "unit": "mm"}
